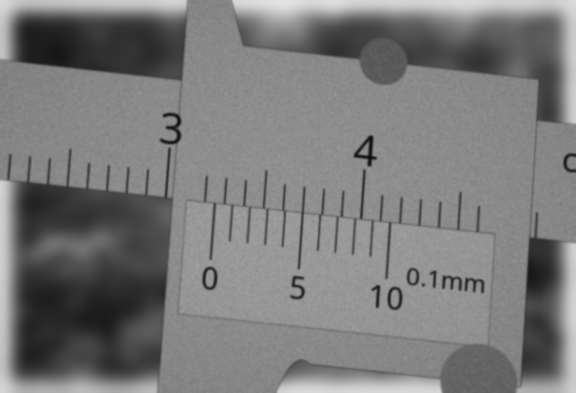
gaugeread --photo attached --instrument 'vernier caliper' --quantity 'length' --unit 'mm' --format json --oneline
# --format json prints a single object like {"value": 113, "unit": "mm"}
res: {"value": 32.5, "unit": "mm"}
